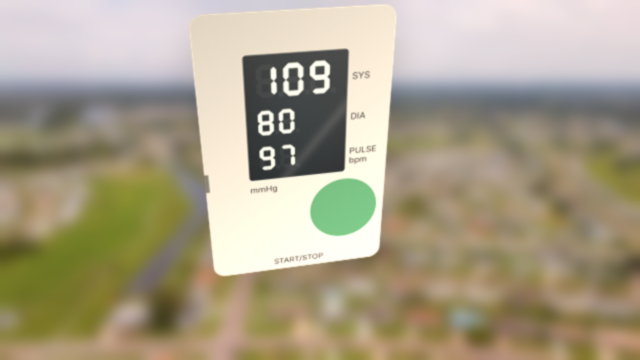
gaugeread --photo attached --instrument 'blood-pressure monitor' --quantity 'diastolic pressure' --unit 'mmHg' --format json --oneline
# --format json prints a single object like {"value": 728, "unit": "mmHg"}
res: {"value": 80, "unit": "mmHg"}
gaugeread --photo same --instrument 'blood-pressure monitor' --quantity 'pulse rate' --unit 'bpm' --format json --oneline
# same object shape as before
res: {"value": 97, "unit": "bpm"}
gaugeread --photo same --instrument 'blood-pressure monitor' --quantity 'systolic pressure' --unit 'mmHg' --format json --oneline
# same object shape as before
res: {"value": 109, "unit": "mmHg"}
